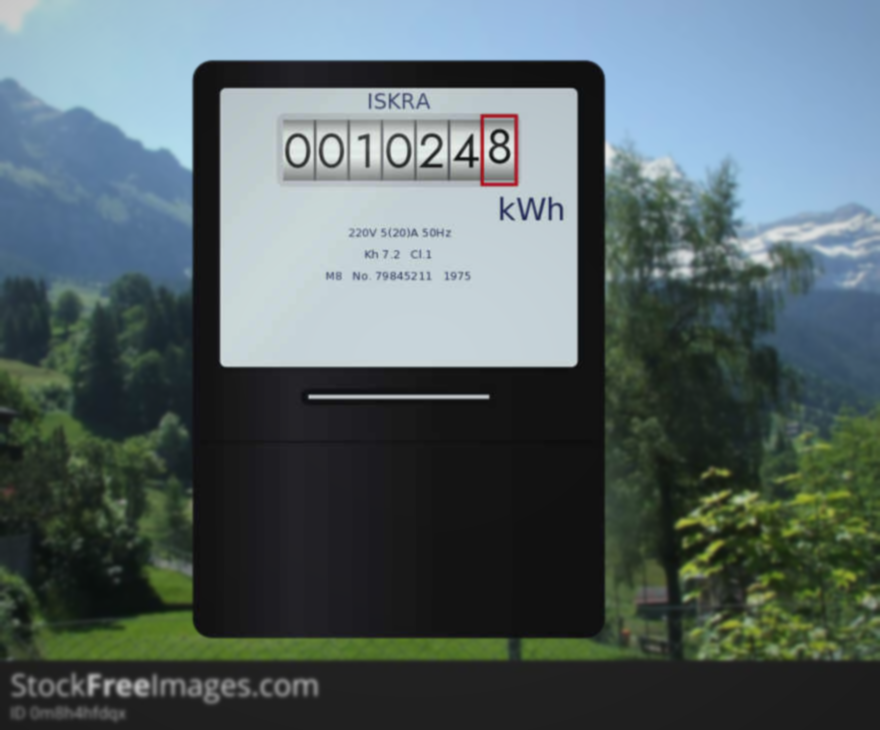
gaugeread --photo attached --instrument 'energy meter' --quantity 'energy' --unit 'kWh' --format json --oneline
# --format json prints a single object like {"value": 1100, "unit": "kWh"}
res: {"value": 1024.8, "unit": "kWh"}
